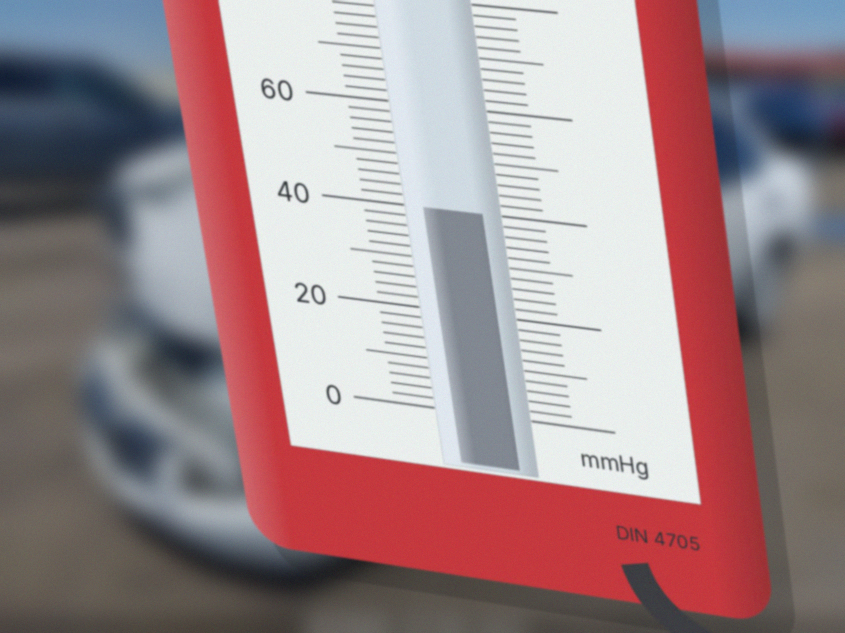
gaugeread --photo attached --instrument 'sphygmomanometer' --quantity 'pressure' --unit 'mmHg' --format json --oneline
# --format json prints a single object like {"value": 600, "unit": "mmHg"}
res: {"value": 40, "unit": "mmHg"}
